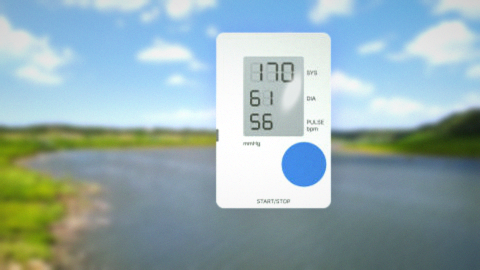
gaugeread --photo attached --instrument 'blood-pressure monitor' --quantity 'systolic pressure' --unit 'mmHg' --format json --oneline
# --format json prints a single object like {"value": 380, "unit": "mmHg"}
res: {"value": 170, "unit": "mmHg"}
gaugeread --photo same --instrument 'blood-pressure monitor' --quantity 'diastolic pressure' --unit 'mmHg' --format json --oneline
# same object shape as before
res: {"value": 61, "unit": "mmHg"}
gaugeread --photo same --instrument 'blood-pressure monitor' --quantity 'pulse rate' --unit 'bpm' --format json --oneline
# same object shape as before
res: {"value": 56, "unit": "bpm"}
